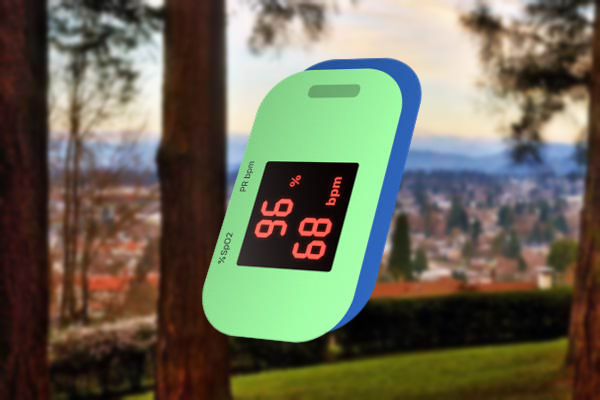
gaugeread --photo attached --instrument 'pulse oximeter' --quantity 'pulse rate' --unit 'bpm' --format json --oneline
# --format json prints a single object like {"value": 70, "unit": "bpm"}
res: {"value": 68, "unit": "bpm"}
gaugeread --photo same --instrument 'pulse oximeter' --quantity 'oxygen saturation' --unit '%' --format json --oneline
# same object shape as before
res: {"value": 96, "unit": "%"}
